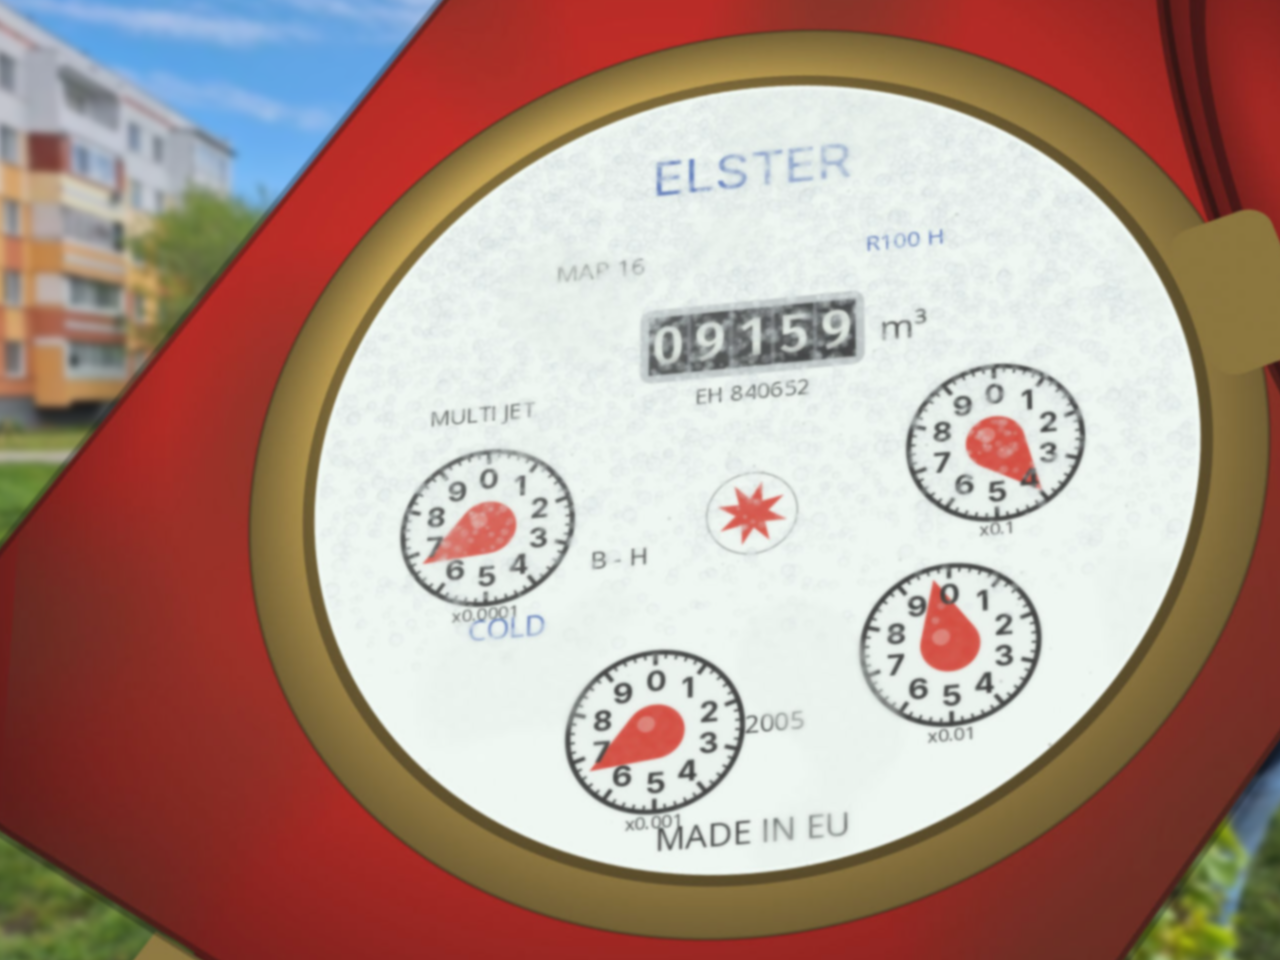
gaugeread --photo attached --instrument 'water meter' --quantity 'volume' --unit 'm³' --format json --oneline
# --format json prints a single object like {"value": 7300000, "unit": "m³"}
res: {"value": 9159.3966, "unit": "m³"}
